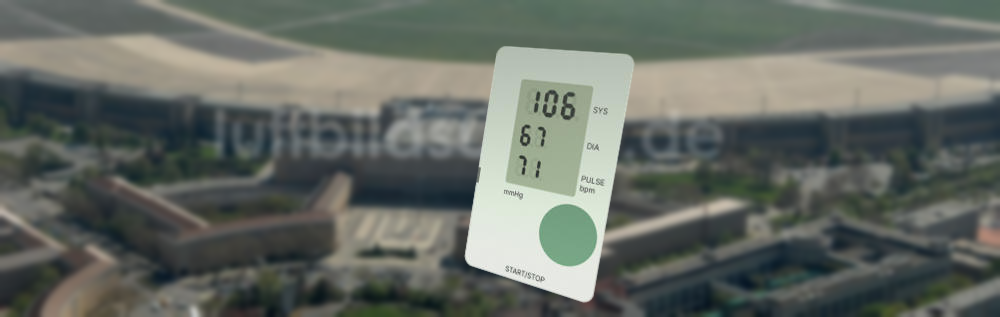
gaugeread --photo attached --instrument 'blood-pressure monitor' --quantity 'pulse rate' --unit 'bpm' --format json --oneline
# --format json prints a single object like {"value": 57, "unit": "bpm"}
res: {"value": 71, "unit": "bpm"}
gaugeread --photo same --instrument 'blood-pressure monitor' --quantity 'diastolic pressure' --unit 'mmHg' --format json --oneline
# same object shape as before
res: {"value": 67, "unit": "mmHg"}
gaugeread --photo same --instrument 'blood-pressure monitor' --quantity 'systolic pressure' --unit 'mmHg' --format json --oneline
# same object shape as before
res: {"value": 106, "unit": "mmHg"}
